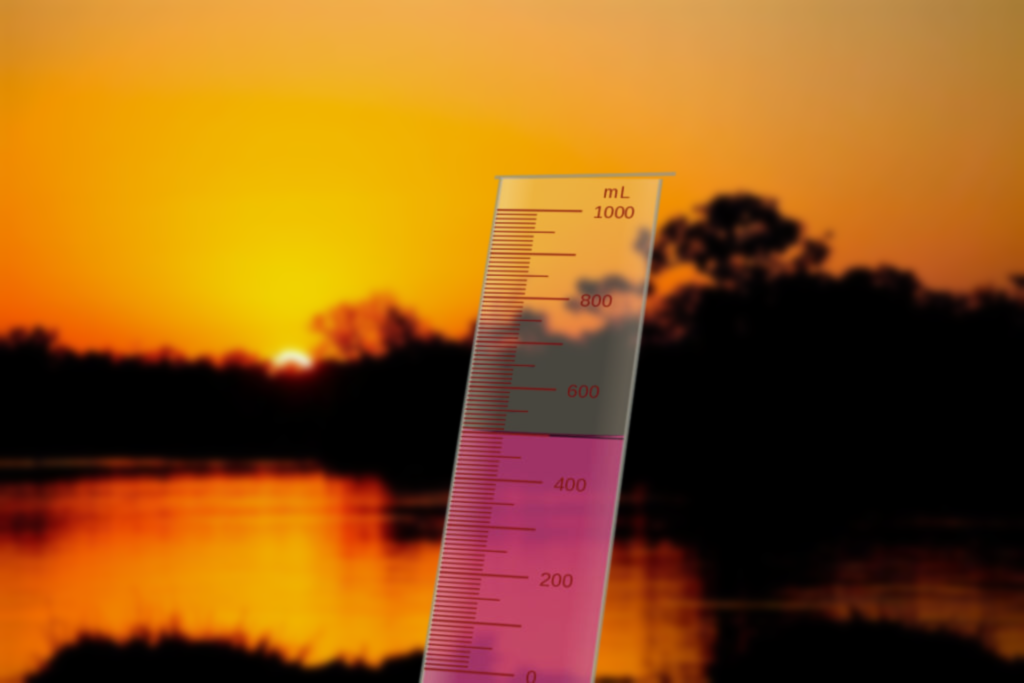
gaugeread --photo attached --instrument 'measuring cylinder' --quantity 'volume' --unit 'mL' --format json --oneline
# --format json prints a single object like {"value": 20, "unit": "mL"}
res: {"value": 500, "unit": "mL"}
